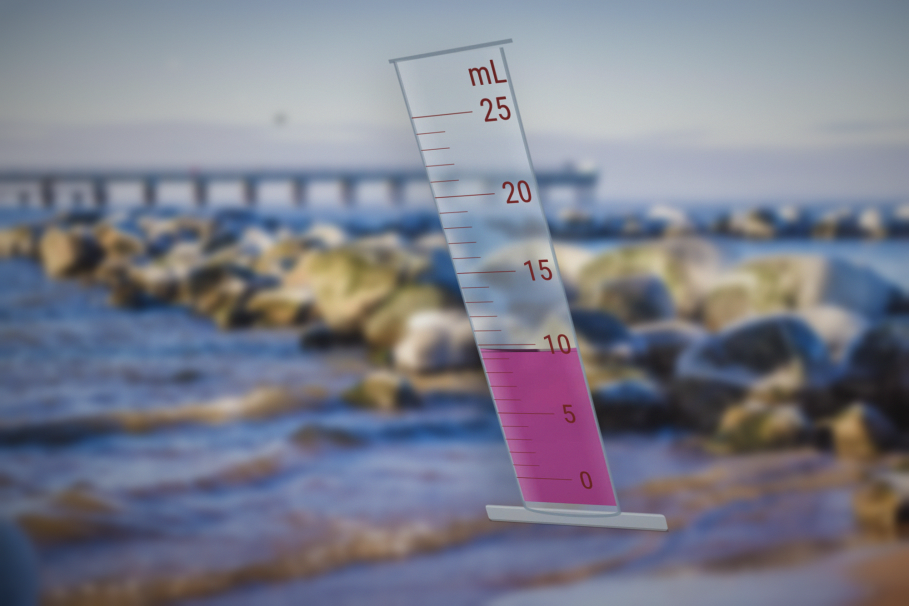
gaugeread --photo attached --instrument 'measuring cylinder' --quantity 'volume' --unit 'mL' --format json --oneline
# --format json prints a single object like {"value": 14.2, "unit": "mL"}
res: {"value": 9.5, "unit": "mL"}
